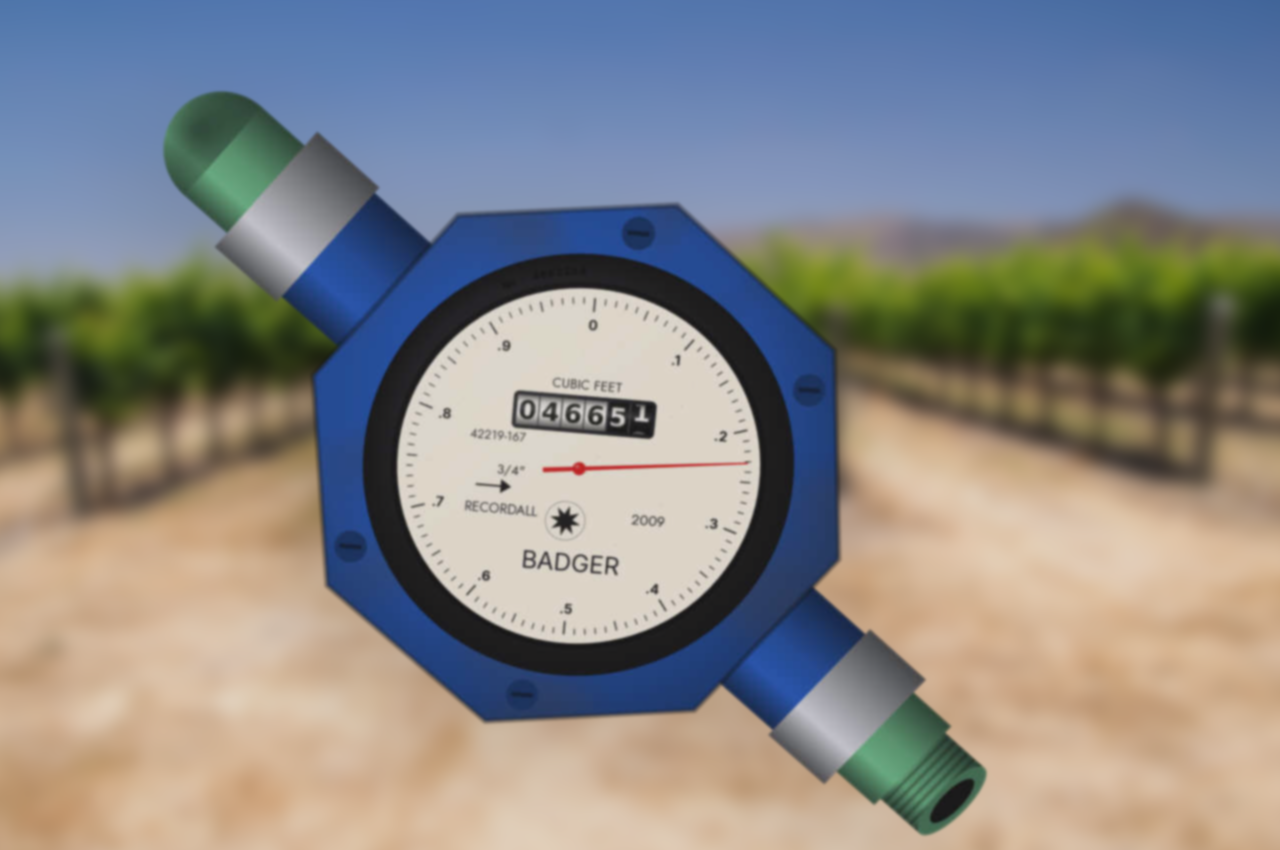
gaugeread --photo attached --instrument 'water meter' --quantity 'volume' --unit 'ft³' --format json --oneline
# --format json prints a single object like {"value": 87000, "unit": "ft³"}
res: {"value": 46651.23, "unit": "ft³"}
